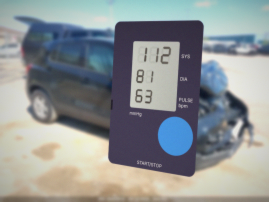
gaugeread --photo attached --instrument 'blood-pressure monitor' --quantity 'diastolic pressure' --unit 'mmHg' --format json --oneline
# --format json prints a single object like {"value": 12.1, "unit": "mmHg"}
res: {"value": 81, "unit": "mmHg"}
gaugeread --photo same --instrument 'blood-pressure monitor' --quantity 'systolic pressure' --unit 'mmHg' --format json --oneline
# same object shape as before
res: {"value": 112, "unit": "mmHg"}
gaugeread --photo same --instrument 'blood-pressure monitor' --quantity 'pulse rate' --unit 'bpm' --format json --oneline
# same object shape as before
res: {"value": 63, "unit": "bpm"}
